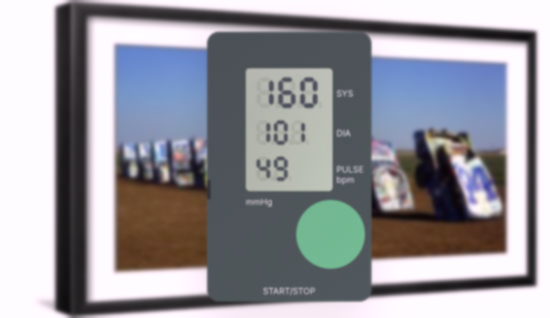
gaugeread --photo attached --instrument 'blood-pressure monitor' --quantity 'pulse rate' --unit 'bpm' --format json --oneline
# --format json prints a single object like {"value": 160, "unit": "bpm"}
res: {"value": 49, "unit": "bpm"}
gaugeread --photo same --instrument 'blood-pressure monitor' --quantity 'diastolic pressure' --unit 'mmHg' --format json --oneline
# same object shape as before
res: {"value": 101, "unit": "mmHg"}
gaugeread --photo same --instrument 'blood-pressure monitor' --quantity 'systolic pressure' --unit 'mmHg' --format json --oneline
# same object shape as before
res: {"value": 160, "unit": "mmHg"}
